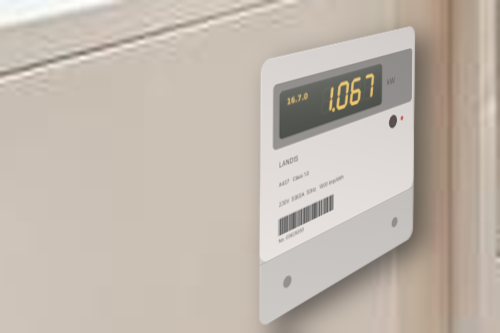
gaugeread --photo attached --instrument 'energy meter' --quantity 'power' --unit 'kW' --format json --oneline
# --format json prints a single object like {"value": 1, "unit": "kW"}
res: {"value": 1.067, "unit": "kW"}
